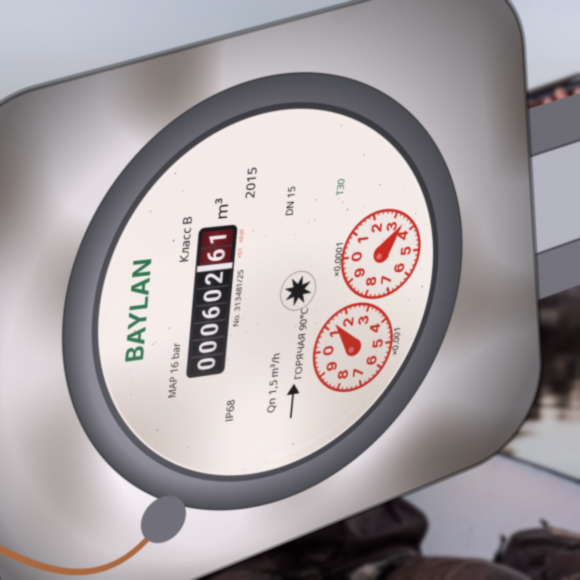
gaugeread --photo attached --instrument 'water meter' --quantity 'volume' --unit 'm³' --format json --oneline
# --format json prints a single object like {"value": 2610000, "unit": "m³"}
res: {"value": 602.6113, "unit": "m³"}
